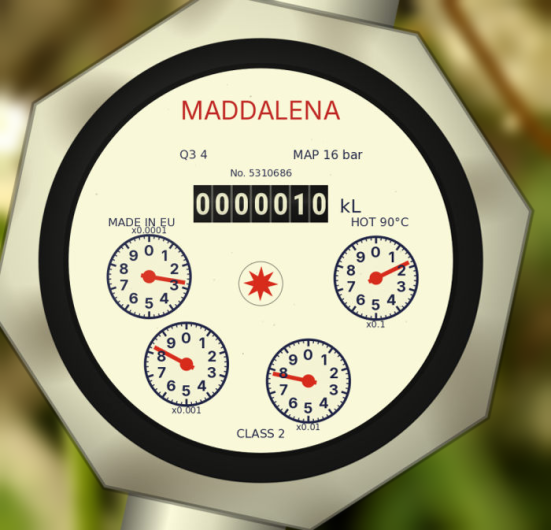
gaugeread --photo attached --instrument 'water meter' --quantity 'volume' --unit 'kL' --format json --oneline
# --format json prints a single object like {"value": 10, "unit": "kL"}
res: {"value": 10.1782, "unit": "kL"}
